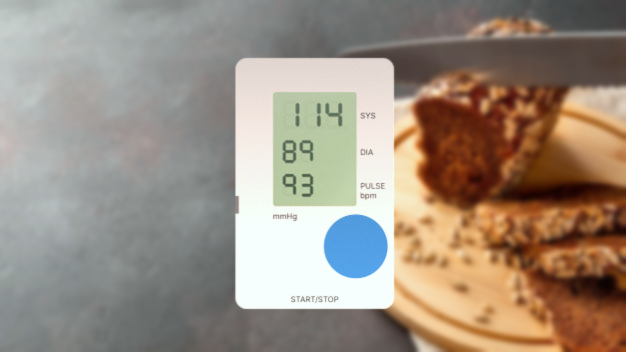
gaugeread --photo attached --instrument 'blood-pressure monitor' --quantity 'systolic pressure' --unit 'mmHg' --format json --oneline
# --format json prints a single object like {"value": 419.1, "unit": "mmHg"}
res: {"value": 114, "unit": "mmHg"}
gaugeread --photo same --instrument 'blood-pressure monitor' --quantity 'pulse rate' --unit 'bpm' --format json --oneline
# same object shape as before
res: {"value": 93, "unit": "bpm"}
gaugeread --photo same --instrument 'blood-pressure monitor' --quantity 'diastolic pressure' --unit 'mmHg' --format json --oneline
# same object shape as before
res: {"value": 89, "unit": "mmHg"}
